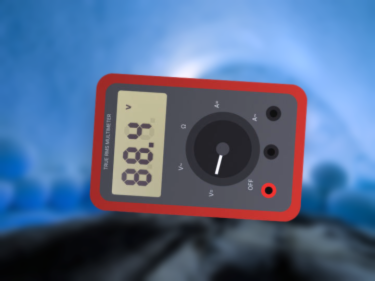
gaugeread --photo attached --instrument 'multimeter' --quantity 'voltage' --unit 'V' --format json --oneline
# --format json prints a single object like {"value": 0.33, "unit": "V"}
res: {"value": 88.4, "unit": "V"}
